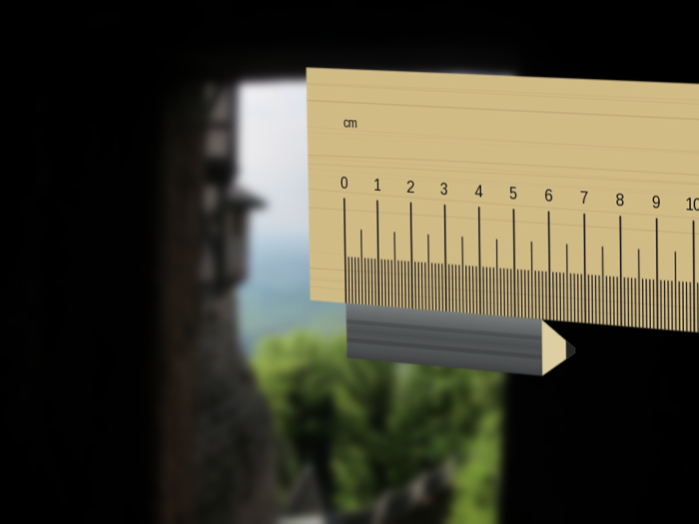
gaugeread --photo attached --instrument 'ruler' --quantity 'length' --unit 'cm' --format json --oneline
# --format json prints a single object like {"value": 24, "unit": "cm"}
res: {"value": 6.7, "unit": "cm"}
